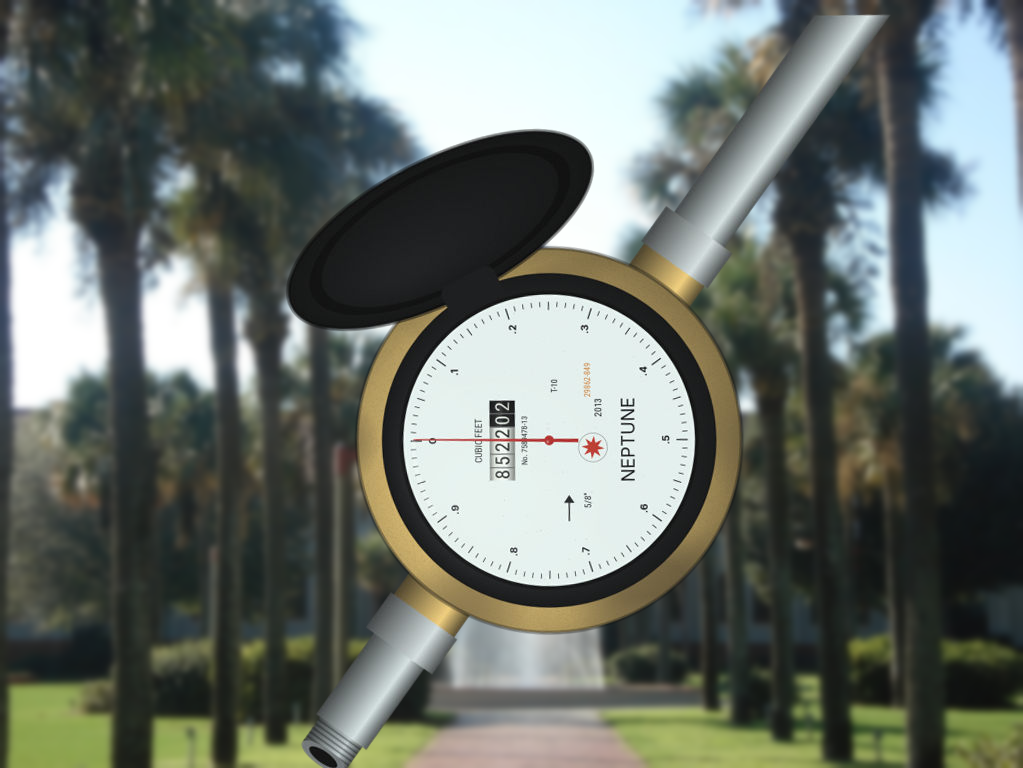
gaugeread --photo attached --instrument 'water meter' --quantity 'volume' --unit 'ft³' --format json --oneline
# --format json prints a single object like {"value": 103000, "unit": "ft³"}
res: {"value": 852202.00, "unit": "ft³"}
